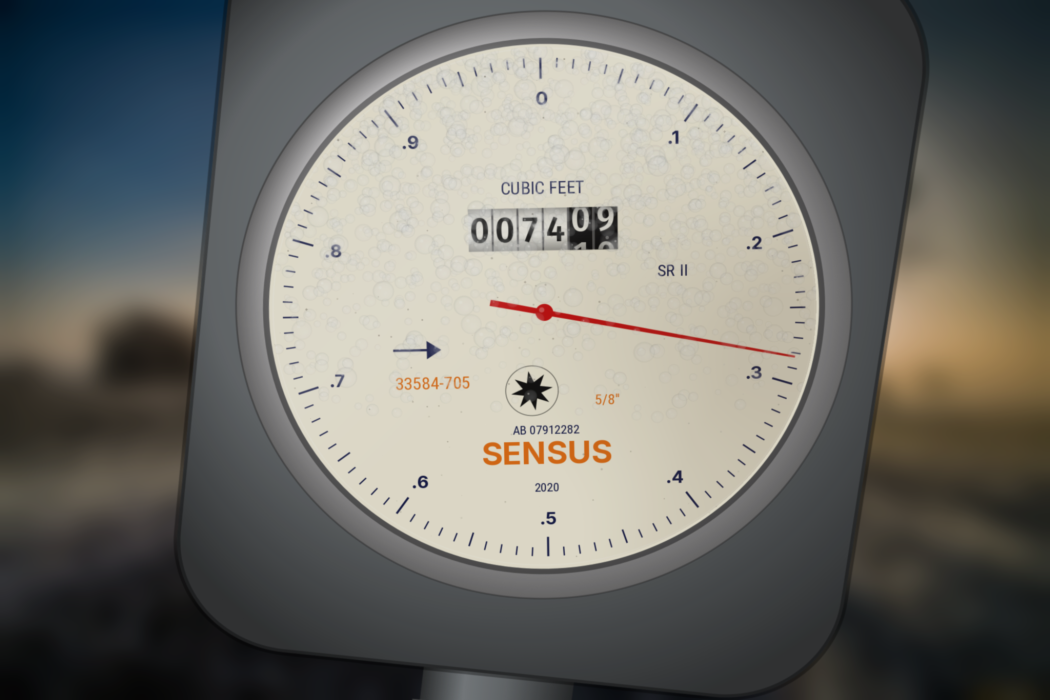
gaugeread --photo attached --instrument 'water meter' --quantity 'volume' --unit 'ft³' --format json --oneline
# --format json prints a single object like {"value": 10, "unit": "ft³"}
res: {"value": 7409.28, "unit": "ft³"}
